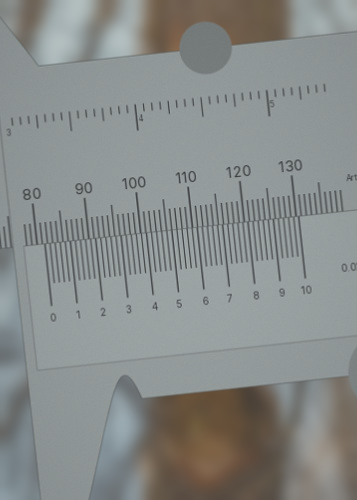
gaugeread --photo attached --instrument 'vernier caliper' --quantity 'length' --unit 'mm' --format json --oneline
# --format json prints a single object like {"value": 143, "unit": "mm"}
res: {"value": 81.5, "unit": "mm"}
